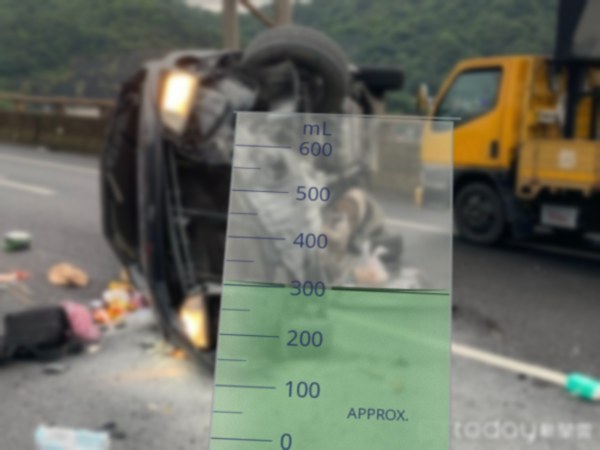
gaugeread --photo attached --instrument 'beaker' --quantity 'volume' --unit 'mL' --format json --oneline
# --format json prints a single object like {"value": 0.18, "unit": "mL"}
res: {"value": 300, "unit": "mL"}
